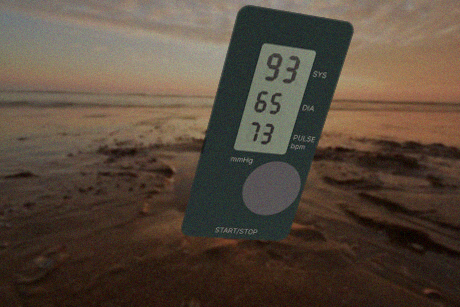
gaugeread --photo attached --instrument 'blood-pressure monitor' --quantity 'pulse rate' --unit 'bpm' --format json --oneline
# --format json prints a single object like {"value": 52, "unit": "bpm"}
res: {"value": 73, "unit": "bpm"}
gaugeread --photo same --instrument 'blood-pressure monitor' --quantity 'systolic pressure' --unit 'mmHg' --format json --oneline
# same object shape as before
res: {"value": 93, "unit": "mmHg"}
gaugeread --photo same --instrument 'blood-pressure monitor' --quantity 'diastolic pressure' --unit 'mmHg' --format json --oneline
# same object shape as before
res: {"value": 65, "unit": "mmHg"}
